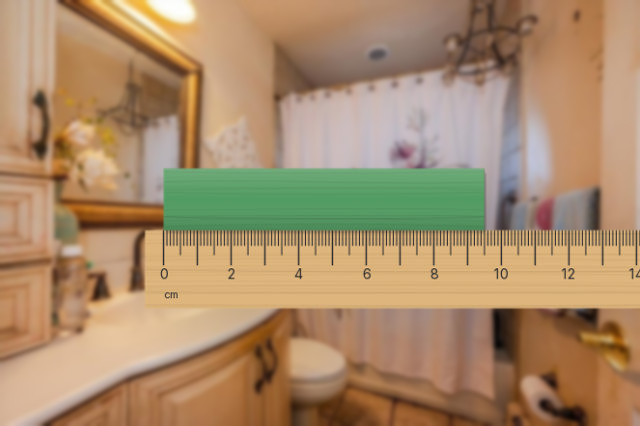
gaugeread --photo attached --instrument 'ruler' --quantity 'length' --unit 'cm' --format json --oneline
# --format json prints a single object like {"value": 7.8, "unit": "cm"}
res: {"value": 9.5, "unit": "cm"}
